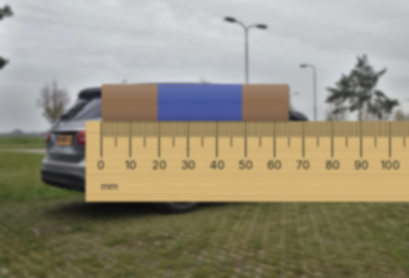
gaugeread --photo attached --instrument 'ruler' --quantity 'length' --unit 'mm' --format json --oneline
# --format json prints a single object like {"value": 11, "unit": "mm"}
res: {"value": 65, "unit": "mm"}
